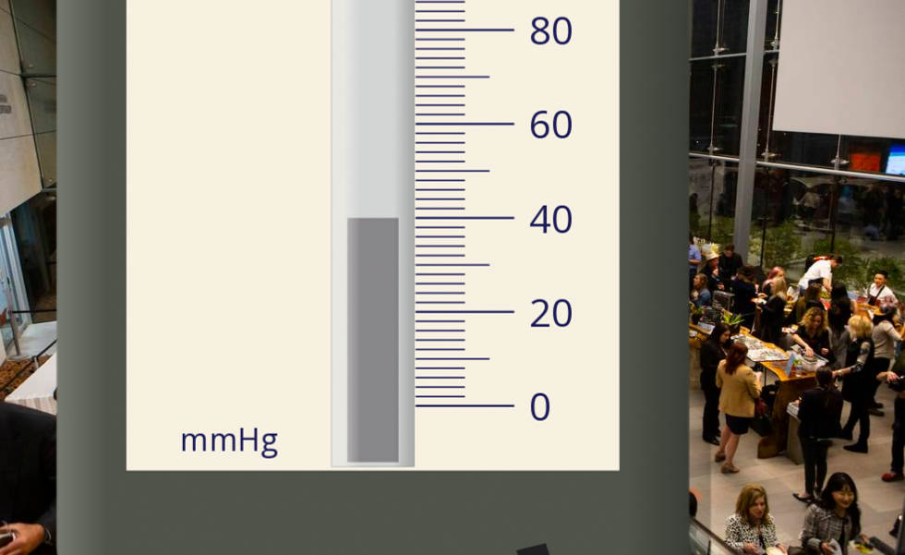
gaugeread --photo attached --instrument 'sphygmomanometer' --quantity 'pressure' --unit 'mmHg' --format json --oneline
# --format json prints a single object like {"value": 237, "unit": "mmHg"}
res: {"value": 40, "unit": "mmHg"}
